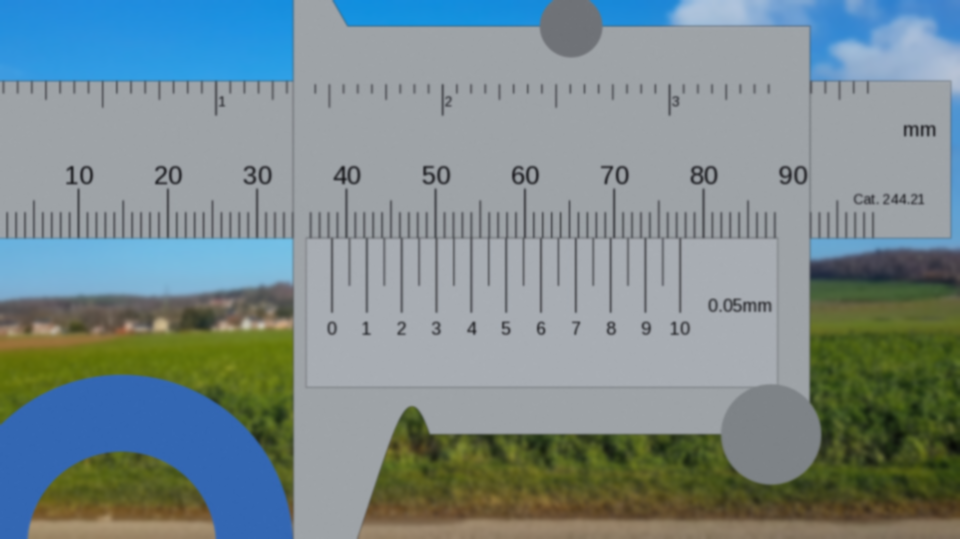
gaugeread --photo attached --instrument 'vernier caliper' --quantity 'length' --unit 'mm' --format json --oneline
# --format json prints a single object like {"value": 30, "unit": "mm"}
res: {"value": 38.4, "unit": "mm"}
